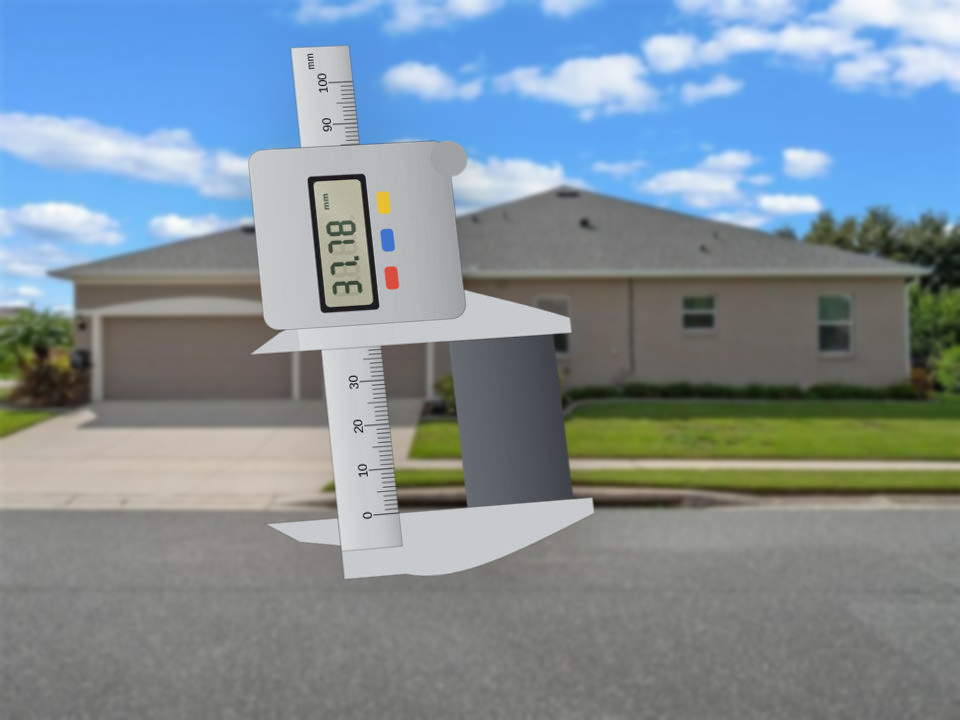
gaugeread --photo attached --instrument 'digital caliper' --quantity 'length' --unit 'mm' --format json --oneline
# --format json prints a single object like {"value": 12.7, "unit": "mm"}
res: {"value": 37.78, "unit": "mm"}
